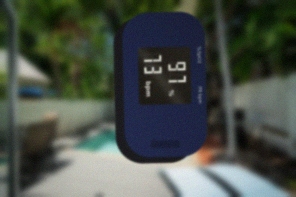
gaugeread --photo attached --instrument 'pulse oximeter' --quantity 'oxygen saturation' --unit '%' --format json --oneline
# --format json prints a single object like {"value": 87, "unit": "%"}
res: {"value": 97, "unit": "%"}
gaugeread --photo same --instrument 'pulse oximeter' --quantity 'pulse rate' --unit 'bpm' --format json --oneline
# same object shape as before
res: {"value": 73, "unit": "bpm"}
